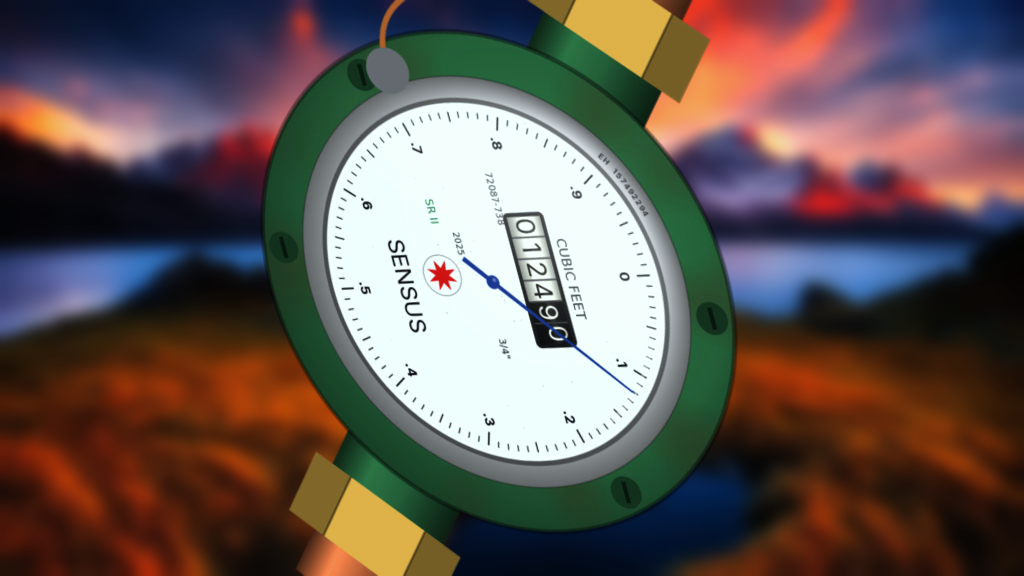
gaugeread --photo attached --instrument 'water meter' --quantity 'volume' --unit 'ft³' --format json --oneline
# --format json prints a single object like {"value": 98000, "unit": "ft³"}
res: {"value": 12490.12, "unit": "ft³"}
